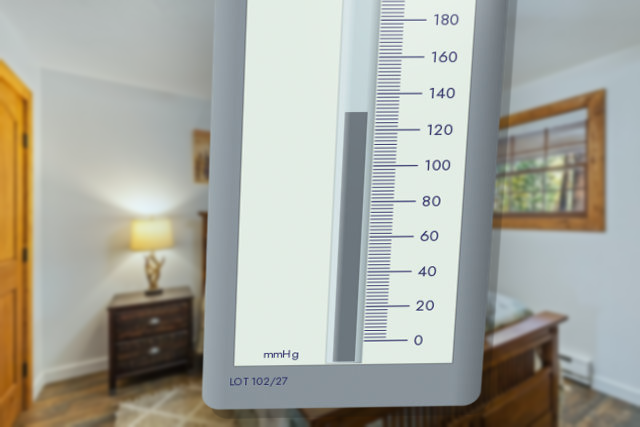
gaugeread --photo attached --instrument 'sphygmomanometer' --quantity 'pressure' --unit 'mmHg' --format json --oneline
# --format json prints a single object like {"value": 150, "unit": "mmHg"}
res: {"value": 130, "unit": "mmHg"}
